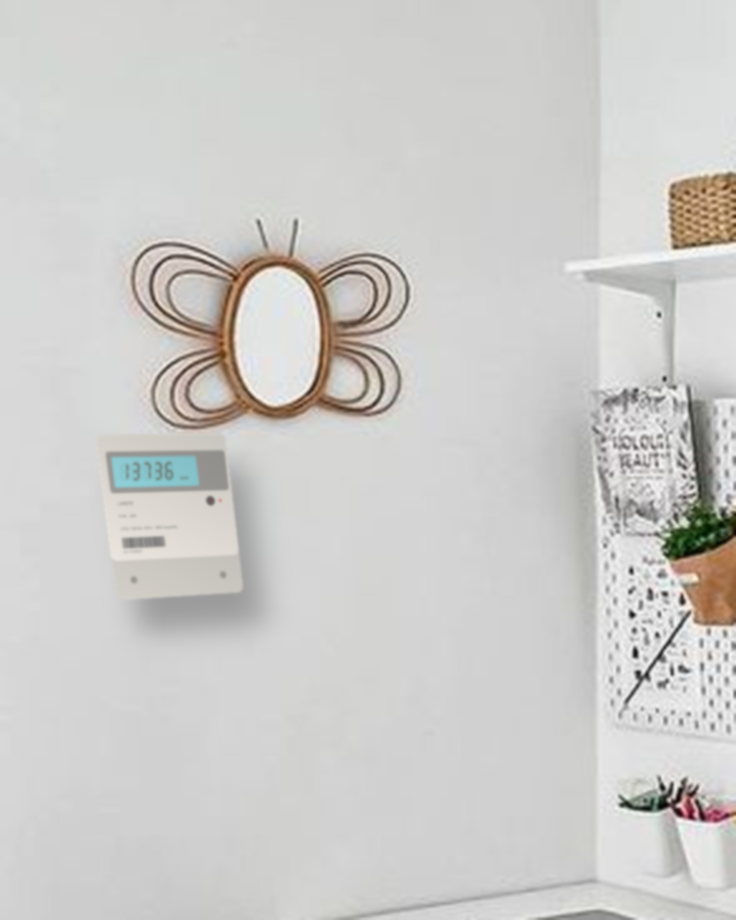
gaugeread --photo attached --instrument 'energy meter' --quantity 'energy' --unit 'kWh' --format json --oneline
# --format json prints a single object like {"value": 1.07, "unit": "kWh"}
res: {"value": 13736, "unit": "kWh"}
